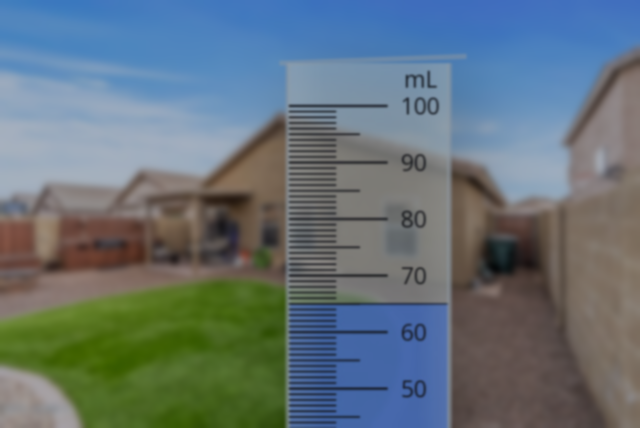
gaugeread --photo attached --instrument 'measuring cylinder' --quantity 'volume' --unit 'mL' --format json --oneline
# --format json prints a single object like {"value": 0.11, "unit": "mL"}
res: {"value": 65, "unit": "mL"}
